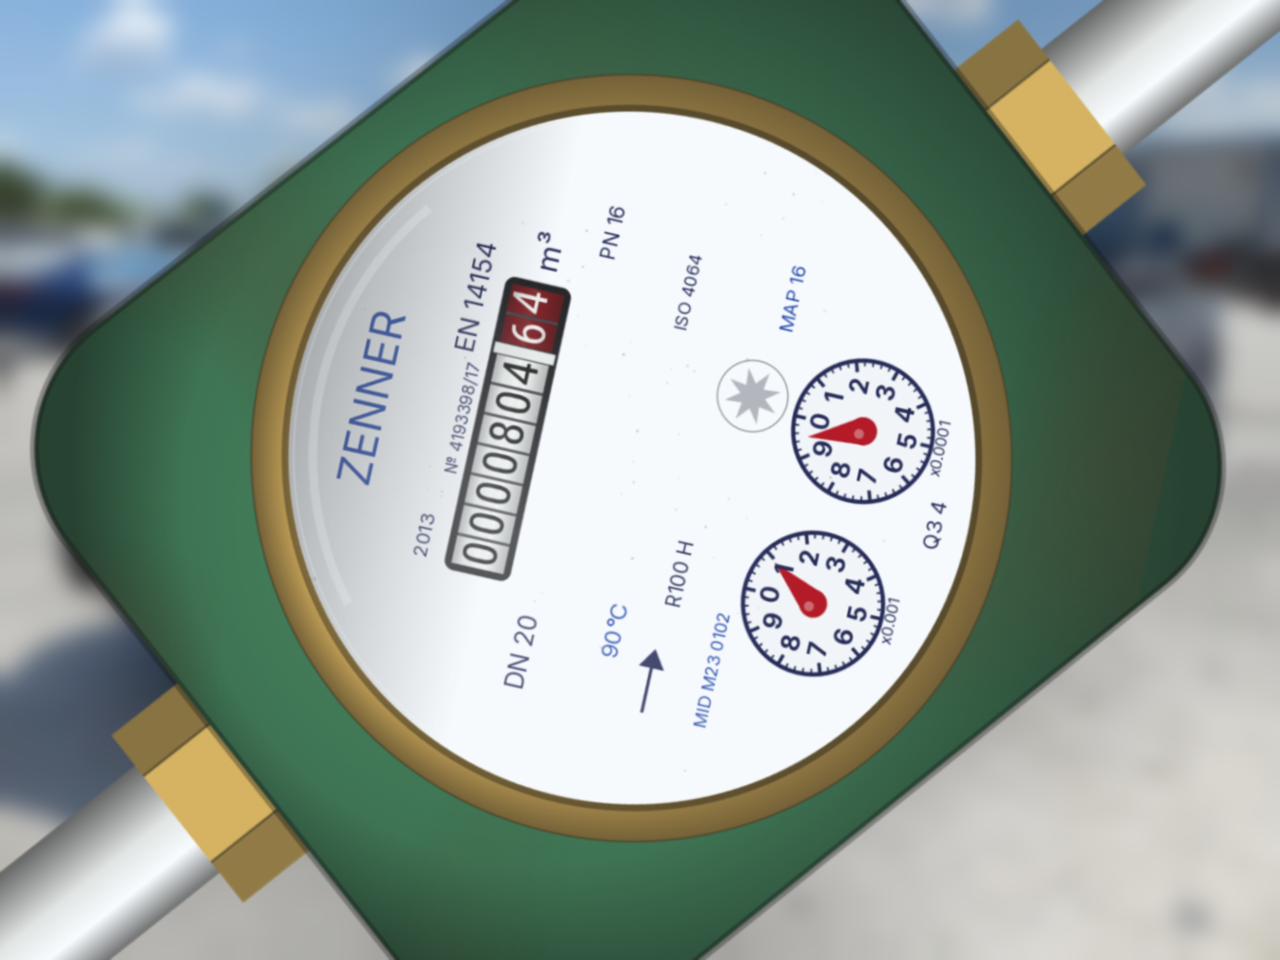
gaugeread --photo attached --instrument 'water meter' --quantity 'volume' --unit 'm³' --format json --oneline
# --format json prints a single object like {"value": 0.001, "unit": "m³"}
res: {"value": 804.6409, "unit": "m³"}
